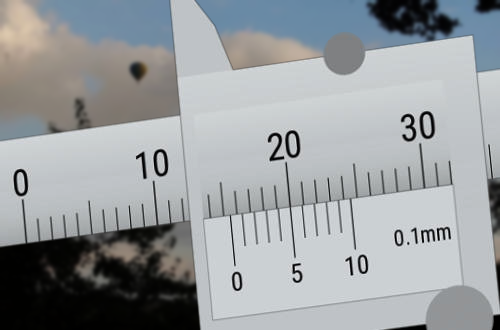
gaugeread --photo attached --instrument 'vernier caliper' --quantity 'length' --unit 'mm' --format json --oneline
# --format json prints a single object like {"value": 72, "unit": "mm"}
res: {"value": 15.5, "unit": "mm"}
